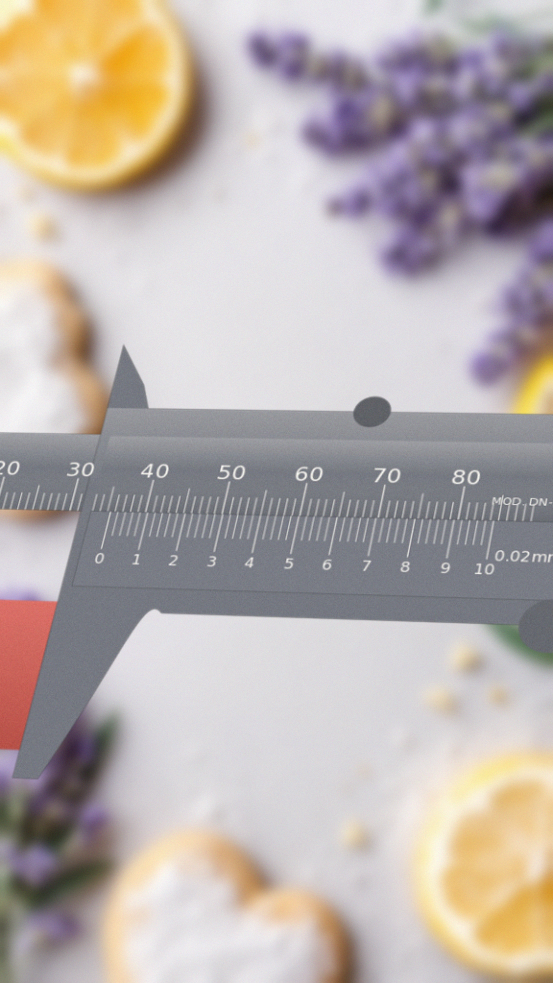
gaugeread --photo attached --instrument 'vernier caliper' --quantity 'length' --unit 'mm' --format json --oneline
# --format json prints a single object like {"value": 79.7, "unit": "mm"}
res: {"value": 35.4, "unit": "mm"}
